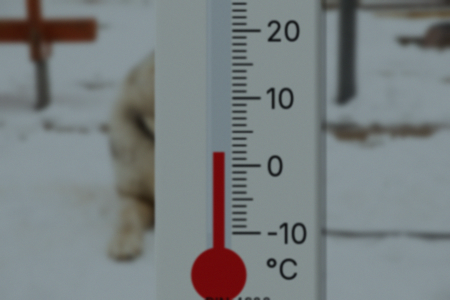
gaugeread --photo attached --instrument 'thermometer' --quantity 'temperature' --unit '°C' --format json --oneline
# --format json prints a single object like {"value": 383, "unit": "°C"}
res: {"value": 2, "unit": "°C"}
